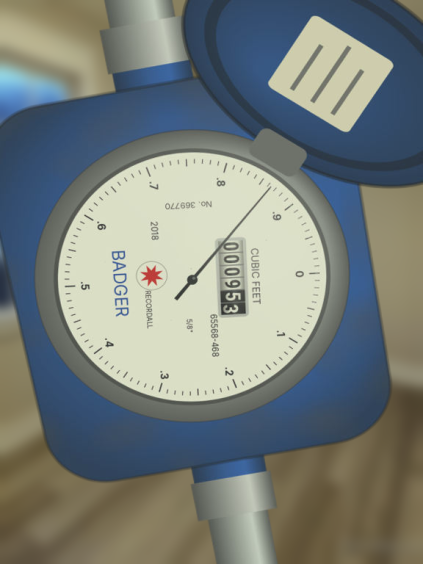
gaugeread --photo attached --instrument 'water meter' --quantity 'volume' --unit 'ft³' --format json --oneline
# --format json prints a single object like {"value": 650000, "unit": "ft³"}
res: {"value": 952.86, "unit": "ft³"}
